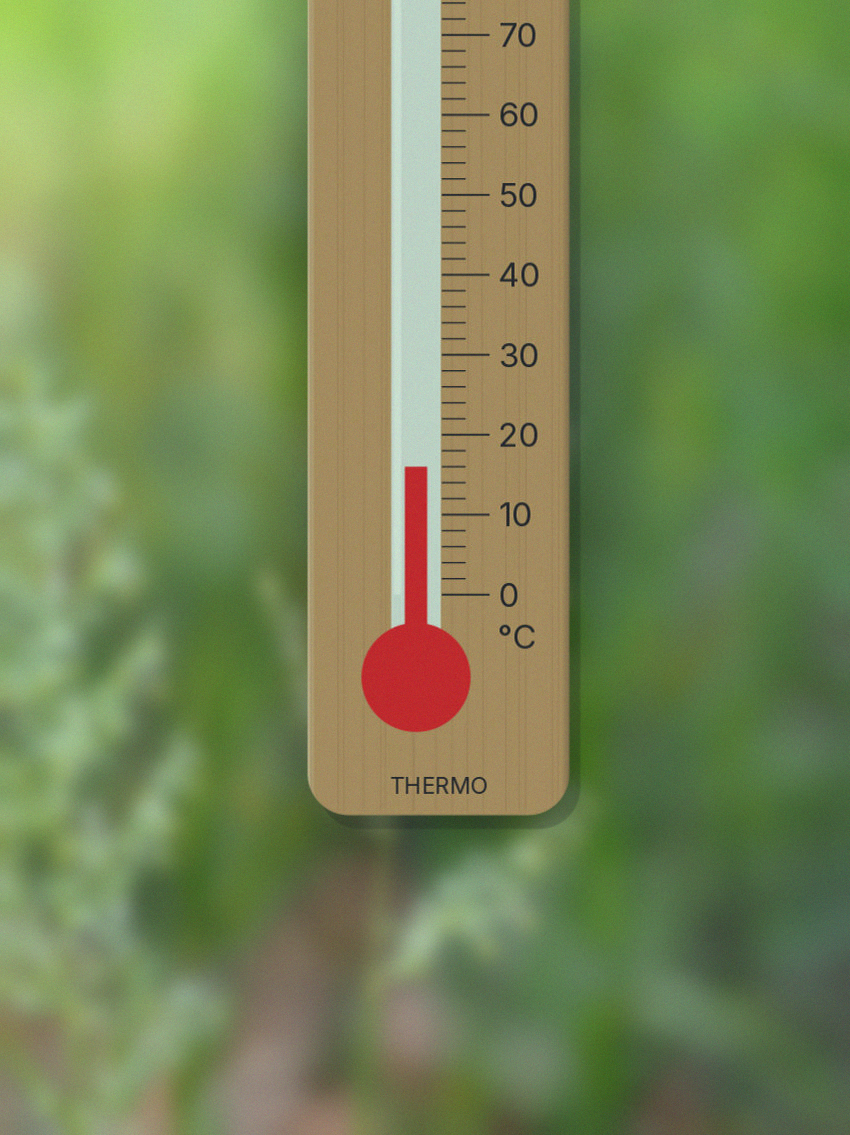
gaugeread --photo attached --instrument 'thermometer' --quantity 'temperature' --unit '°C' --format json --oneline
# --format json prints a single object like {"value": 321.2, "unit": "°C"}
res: {"value": 16, "unit": "°C"}
